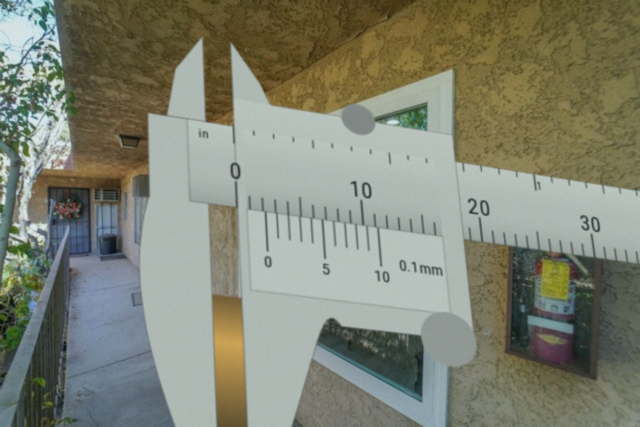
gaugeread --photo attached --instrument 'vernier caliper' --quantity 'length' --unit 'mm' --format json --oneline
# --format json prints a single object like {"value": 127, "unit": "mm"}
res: {"value": 2.2, "unit": "mm"}
